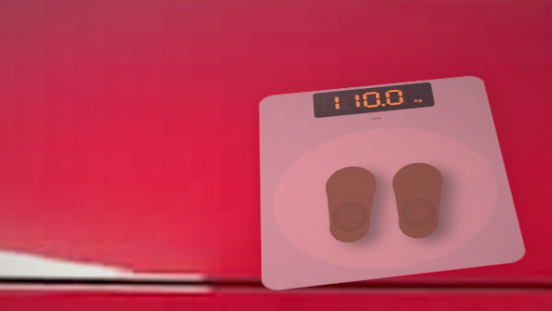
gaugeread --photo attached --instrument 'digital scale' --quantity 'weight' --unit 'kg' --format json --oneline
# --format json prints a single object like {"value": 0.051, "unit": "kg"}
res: {"value": 110.0, "unit": "kg"}
